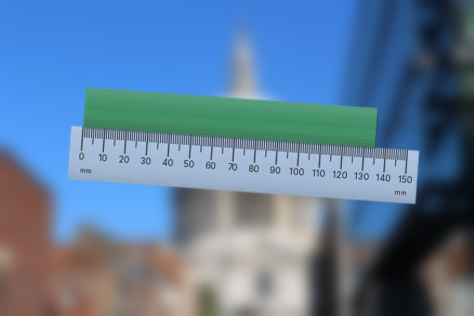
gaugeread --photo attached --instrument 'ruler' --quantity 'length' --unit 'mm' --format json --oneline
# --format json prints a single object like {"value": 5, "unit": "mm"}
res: {"value": 135, "unit": "mm"}
